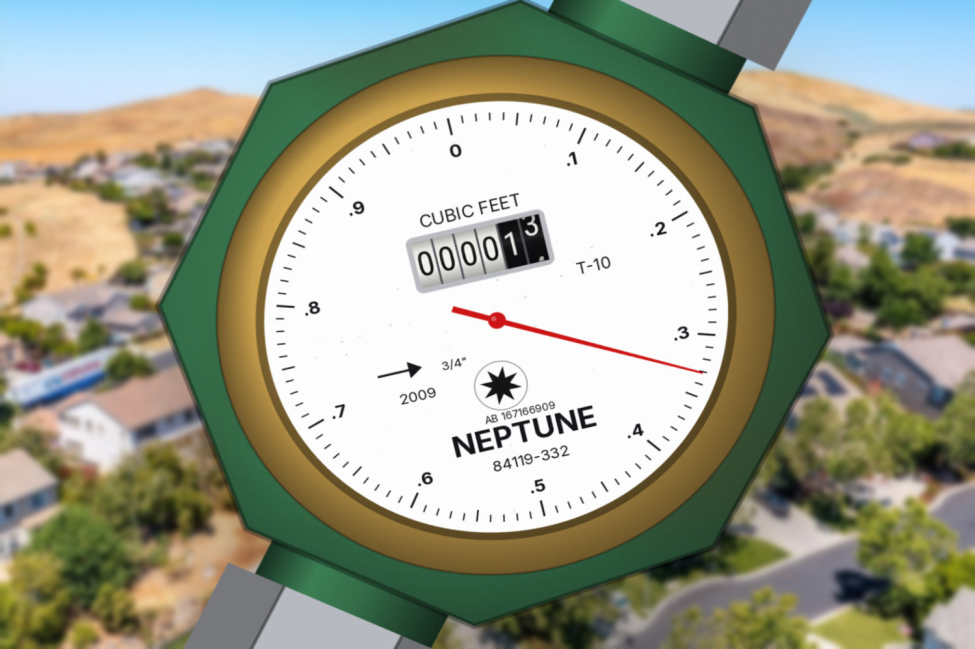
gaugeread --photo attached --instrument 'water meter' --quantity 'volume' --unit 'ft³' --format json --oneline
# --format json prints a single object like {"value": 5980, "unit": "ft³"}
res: {"value": 13.33, "unit": "ft³"}
